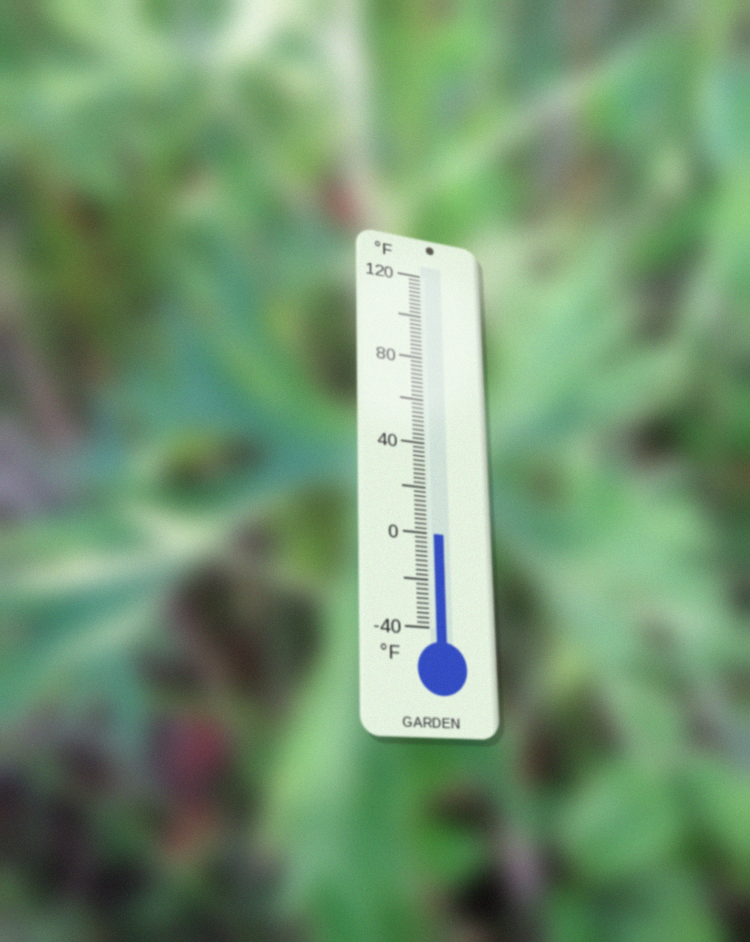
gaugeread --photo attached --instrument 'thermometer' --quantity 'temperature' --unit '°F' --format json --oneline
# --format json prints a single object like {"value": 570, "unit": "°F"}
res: {"value": 0, "unit": "°F"}
